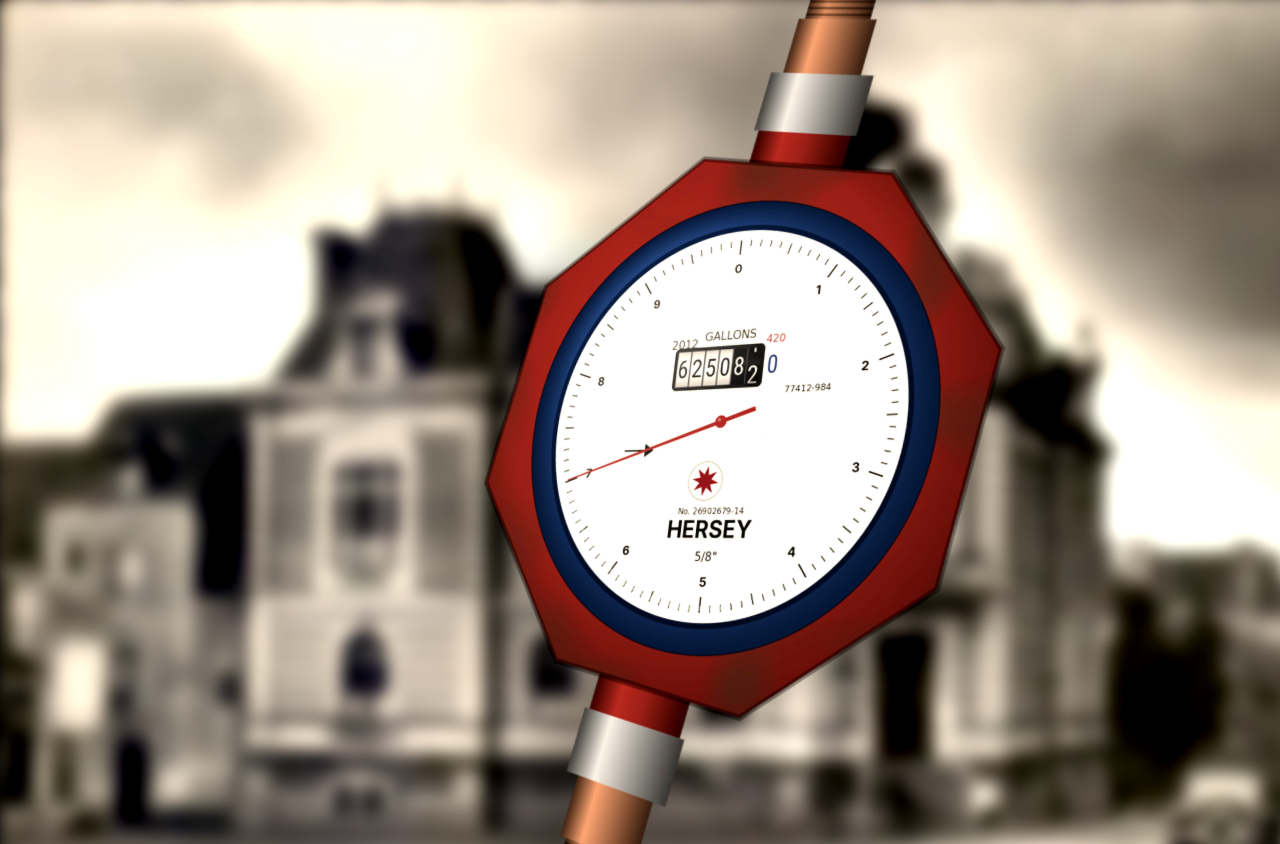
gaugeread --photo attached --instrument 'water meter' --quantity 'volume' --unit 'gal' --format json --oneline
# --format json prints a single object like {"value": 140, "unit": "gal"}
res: {"value": 6250817.0, "unit": "gal"}
